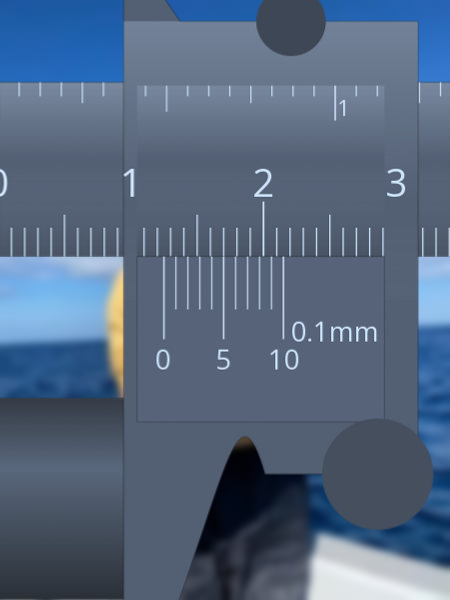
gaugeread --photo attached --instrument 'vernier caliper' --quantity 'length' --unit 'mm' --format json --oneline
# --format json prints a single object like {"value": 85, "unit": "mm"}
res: {"value": 12.5, "unit": "mm"}
